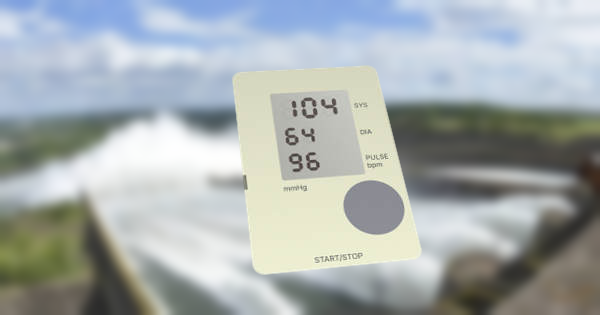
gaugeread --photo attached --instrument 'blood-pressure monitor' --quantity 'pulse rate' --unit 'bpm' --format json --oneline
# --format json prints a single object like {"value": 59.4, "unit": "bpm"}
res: {"value": 96, "unit": "bpm"}
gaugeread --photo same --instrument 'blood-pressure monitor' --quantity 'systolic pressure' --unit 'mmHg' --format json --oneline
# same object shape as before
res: {"value": 104, "unit": "mmHg"}
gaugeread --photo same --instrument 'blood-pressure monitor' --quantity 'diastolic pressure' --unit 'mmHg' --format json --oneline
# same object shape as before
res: {"value": 64, "unit": "mmHg"}
